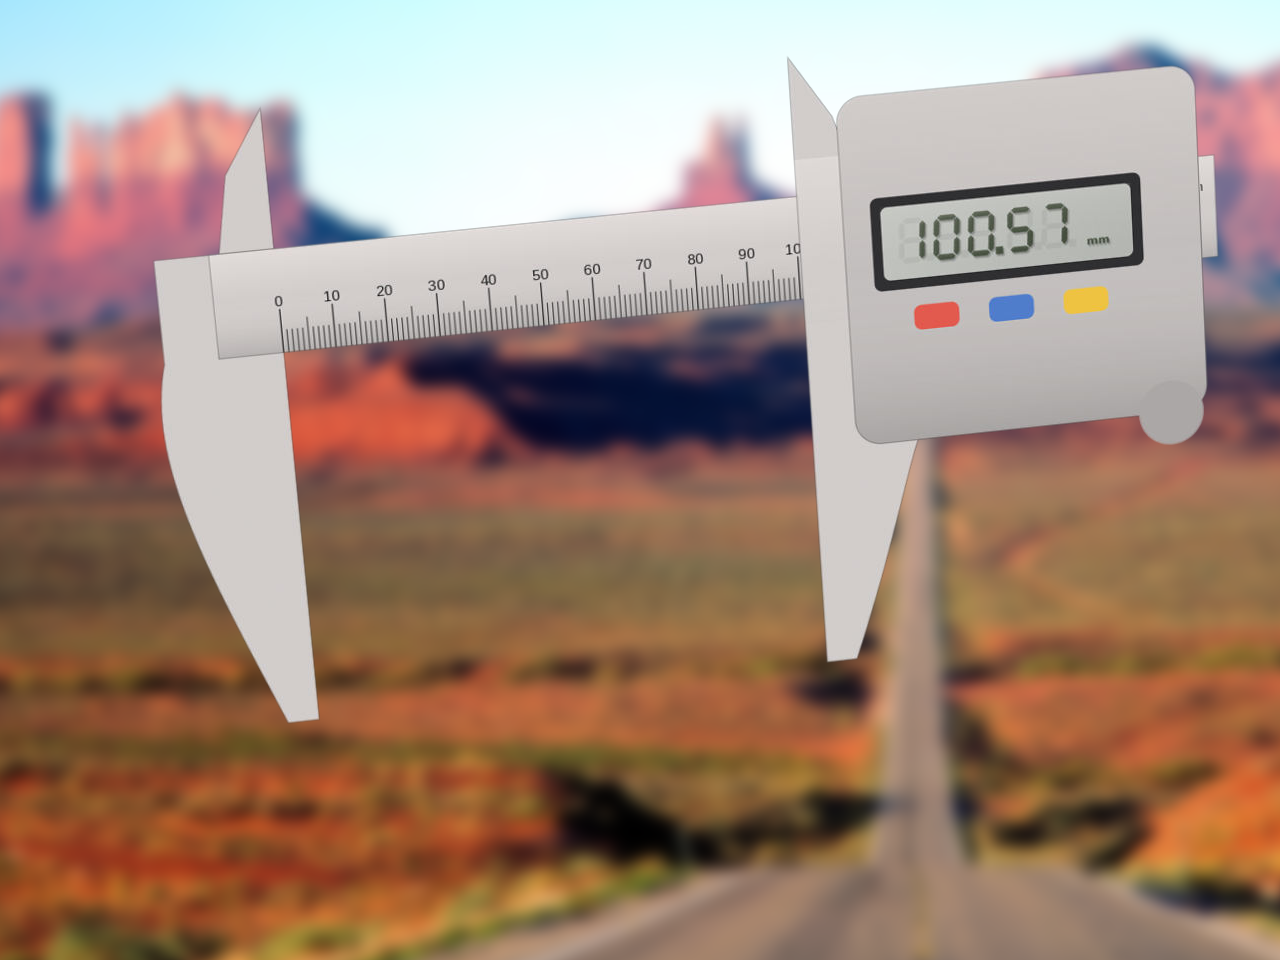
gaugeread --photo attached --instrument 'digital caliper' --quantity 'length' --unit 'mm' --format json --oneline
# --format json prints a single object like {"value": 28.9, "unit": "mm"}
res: {"value": 100.57, "unit": "mm"}
